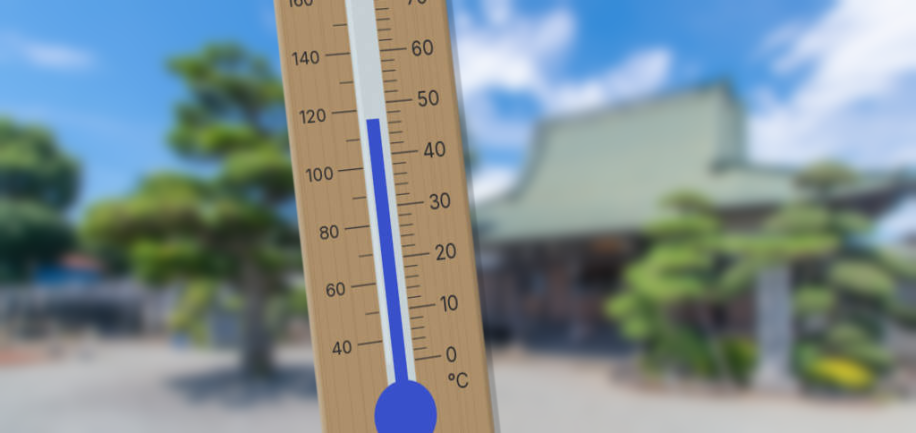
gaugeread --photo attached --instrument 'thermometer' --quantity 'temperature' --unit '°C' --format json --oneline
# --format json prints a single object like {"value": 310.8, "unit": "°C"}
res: {"value": 47, "unit": "°C"}
